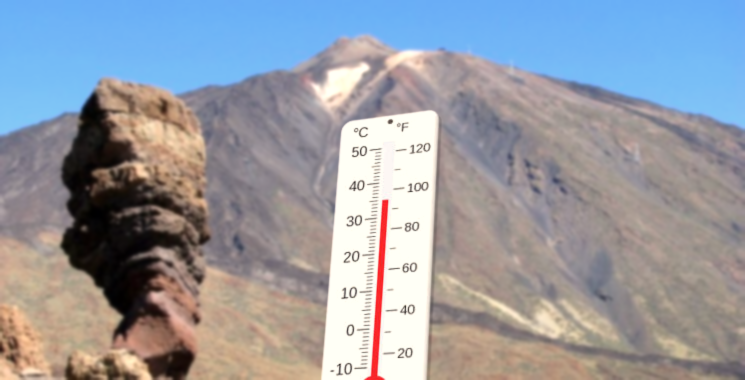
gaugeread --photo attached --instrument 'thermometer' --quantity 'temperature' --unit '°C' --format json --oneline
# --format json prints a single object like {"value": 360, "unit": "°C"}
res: {"value": 35, "unit": "°C"}
